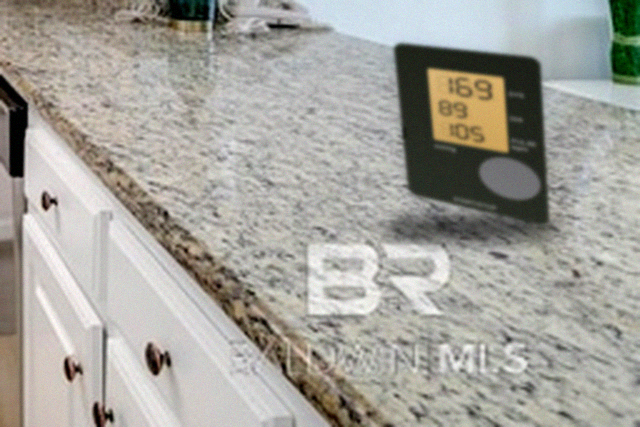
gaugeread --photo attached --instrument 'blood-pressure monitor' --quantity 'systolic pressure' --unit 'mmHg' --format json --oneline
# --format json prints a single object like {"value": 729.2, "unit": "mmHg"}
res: {"value": 169, "unit": "mmHg"}
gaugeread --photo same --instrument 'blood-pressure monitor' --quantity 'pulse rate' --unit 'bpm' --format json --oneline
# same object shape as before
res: {"value": 105, "unit": "bpm"}
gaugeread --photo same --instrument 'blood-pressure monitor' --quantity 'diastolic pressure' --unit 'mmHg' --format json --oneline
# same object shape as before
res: {"value": 89, "unit": "mmHg"}
